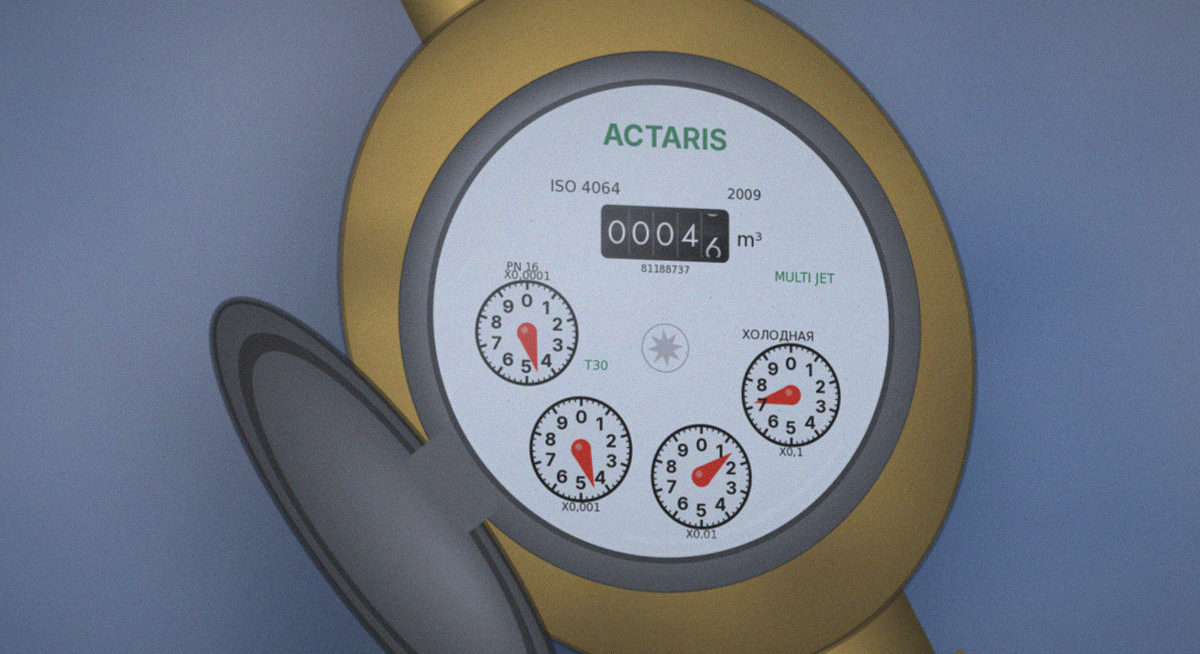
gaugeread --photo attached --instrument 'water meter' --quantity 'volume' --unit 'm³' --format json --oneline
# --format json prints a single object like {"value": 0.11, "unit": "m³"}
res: {"value": 45.7144, "unit": "m³"}
